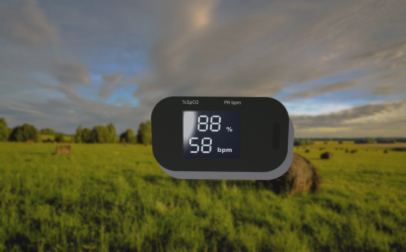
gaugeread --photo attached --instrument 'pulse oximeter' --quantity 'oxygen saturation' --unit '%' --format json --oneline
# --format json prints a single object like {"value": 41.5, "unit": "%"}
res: {"value": 88, "unit": "%"}
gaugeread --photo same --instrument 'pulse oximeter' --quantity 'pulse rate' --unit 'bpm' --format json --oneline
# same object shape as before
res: {"value": 58, "unit": "bpm"}
